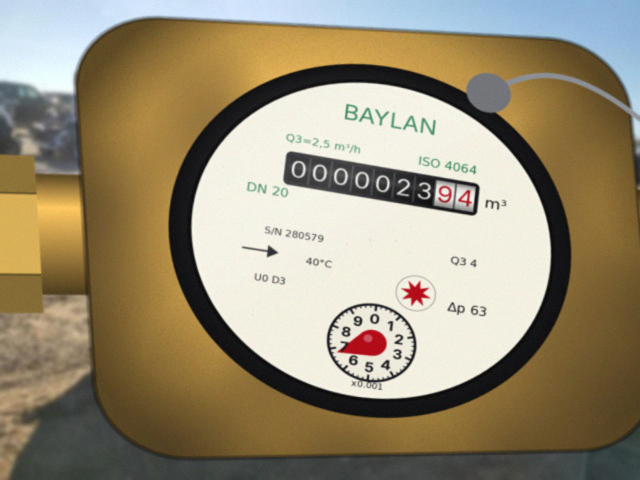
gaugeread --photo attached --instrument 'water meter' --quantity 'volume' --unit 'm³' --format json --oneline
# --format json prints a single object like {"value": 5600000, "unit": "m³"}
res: {"value": 23.946, "unit": "m³"}
